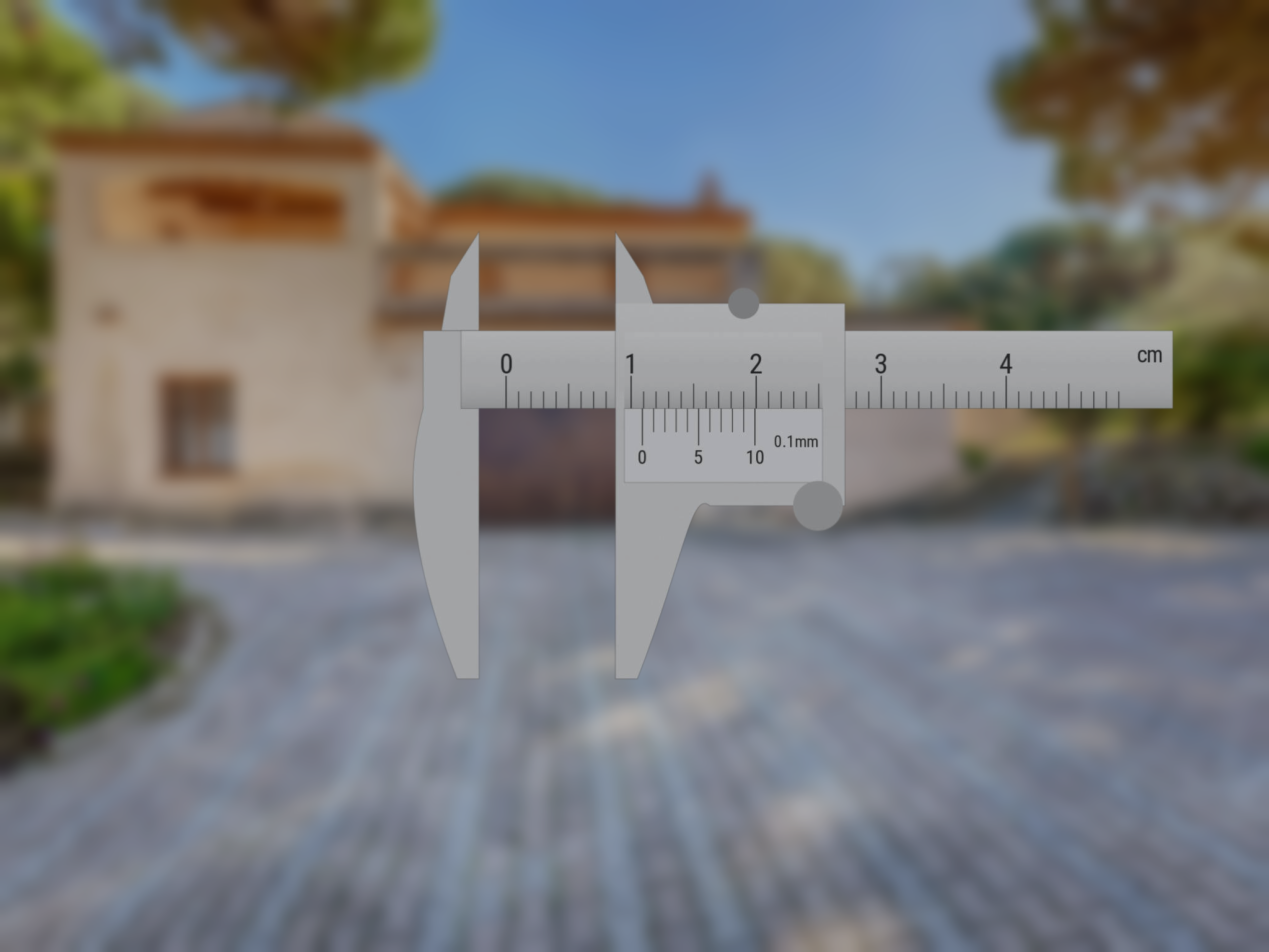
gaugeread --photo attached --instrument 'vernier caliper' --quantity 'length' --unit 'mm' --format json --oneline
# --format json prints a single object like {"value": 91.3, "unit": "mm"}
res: {"value": 10.9, "unit": "mm"}
